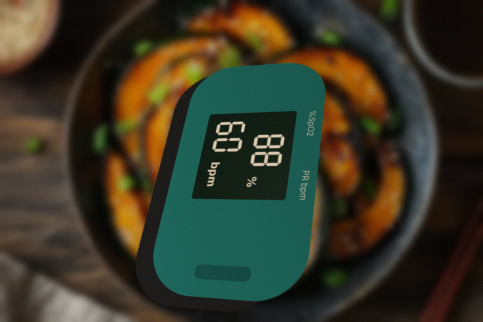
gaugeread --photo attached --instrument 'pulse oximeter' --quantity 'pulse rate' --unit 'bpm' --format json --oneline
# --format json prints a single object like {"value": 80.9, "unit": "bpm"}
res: {"value": 60, "unit": "bpm"}
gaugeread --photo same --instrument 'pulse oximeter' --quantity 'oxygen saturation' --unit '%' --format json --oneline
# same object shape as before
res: {"value": 88, "unit": "%"}
